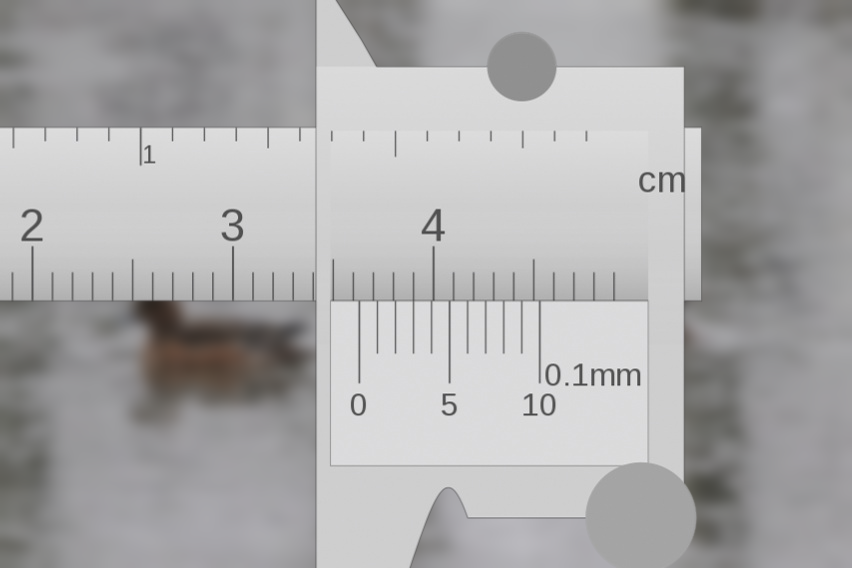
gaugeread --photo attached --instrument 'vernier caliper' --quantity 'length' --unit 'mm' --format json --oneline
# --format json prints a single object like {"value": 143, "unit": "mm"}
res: {"value": 36.3, "unit": "mm"}
